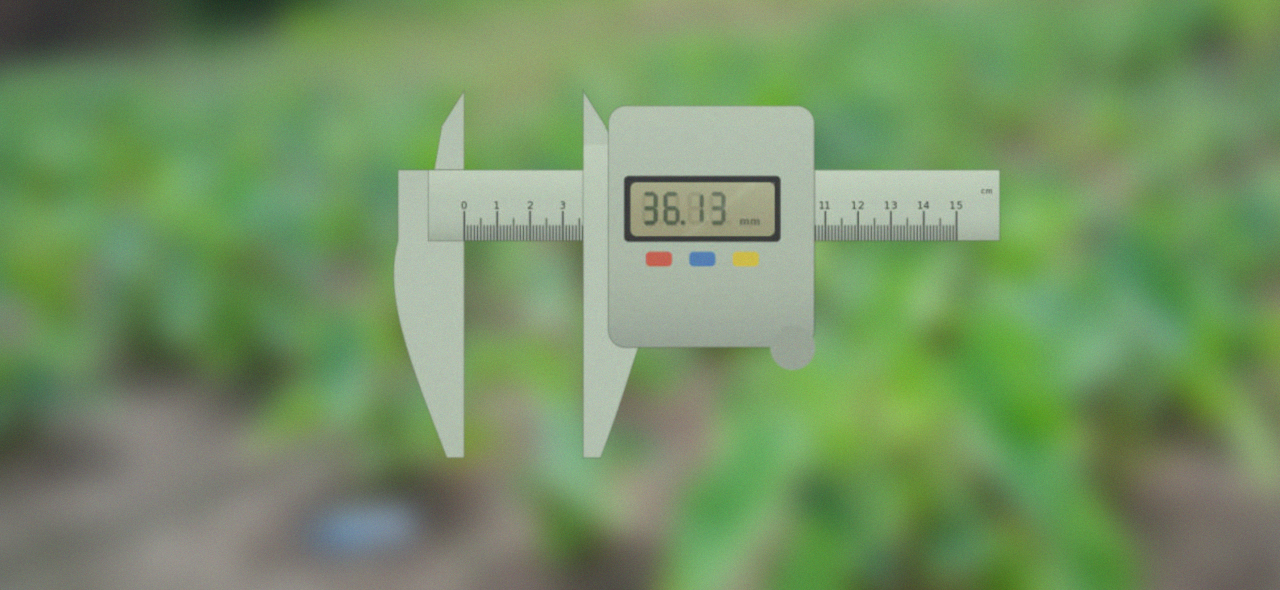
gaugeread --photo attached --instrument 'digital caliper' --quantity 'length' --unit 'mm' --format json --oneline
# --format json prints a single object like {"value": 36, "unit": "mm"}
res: {"value": 36.13, "unit": "mm"}
